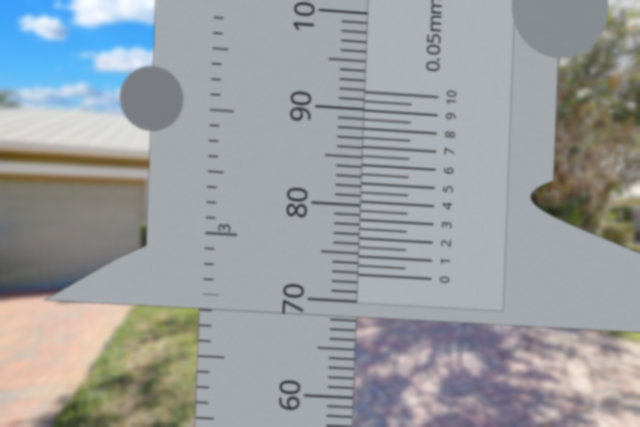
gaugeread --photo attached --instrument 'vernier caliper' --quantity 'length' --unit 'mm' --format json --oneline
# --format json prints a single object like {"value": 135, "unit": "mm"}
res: {"value": 72.8, "unit": "mm"}
